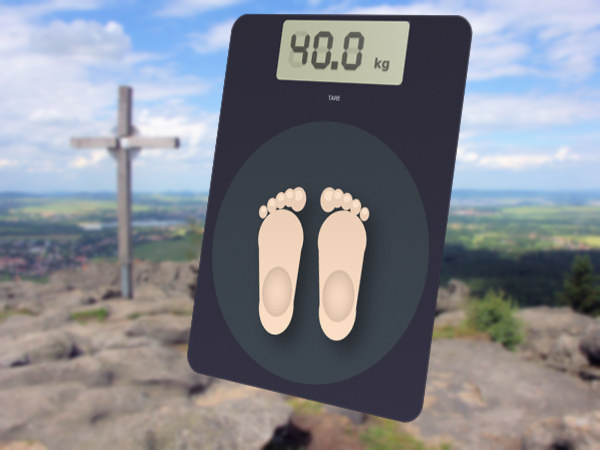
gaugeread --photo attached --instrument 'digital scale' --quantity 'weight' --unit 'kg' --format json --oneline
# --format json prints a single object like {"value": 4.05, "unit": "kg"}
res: {"value": 40.0, "unit": "kg"}
